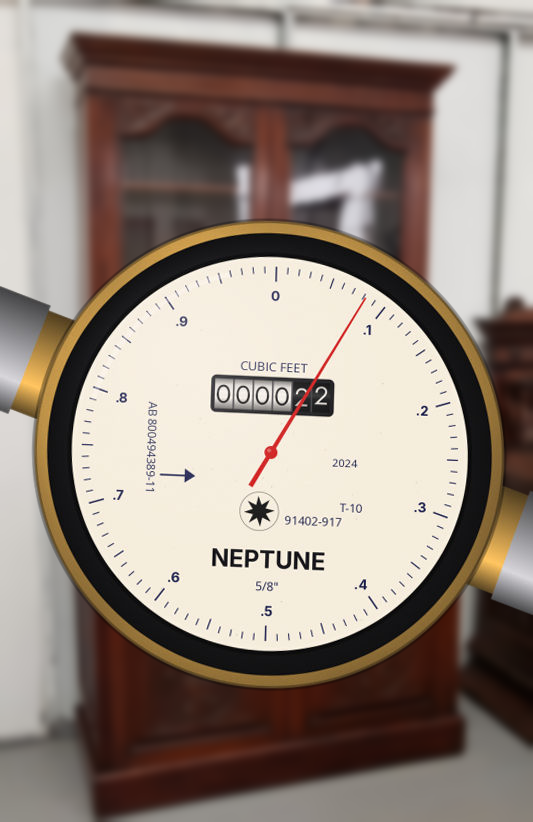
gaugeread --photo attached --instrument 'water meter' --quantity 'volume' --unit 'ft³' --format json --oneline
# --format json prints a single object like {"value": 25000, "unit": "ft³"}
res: {"value": 22.08, "unit": "ft³"}
